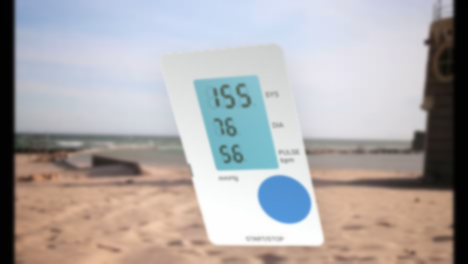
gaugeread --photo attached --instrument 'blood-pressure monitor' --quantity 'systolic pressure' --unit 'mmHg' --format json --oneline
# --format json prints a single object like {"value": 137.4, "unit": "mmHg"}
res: {"value": 155, "unit": "mmHg"}
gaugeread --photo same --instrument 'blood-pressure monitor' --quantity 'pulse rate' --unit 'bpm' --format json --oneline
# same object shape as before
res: {"value": 56, "unit": "bpm"}
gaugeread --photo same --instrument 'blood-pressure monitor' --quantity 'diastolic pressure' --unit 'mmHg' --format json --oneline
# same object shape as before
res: {"value": 76, "unit": "mmHg"}
